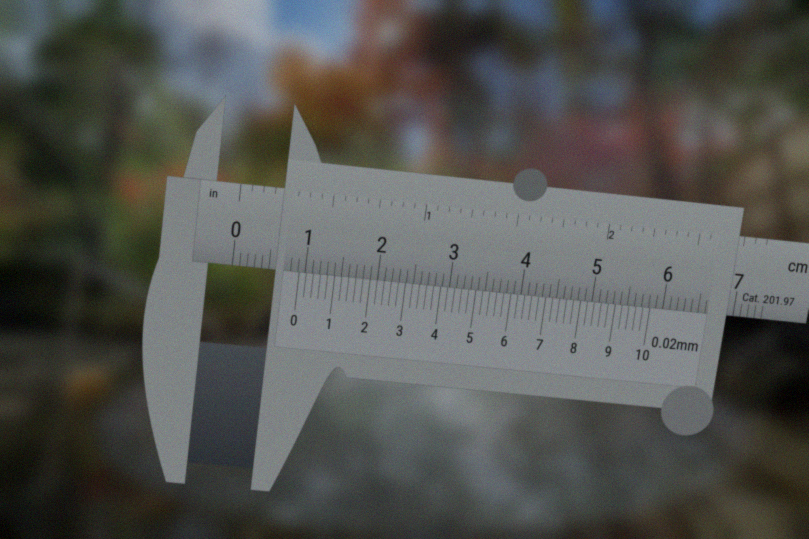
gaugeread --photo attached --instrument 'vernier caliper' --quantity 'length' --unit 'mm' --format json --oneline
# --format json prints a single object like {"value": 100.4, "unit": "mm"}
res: {"value": 9.2, "unit": "mm"}
